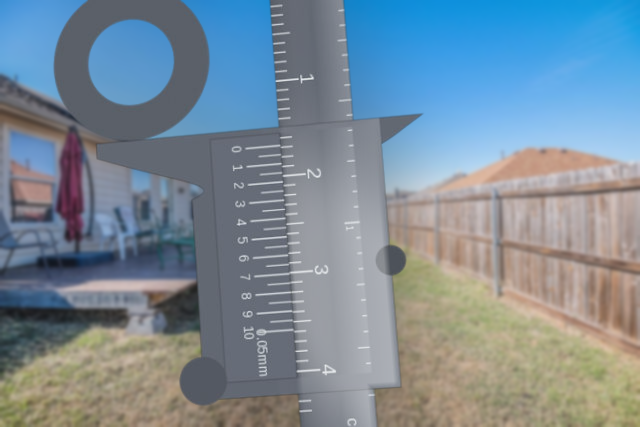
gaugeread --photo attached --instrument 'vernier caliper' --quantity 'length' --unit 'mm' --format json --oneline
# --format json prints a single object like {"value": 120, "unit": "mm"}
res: {"value": 16.8, "unit": "mm"}
